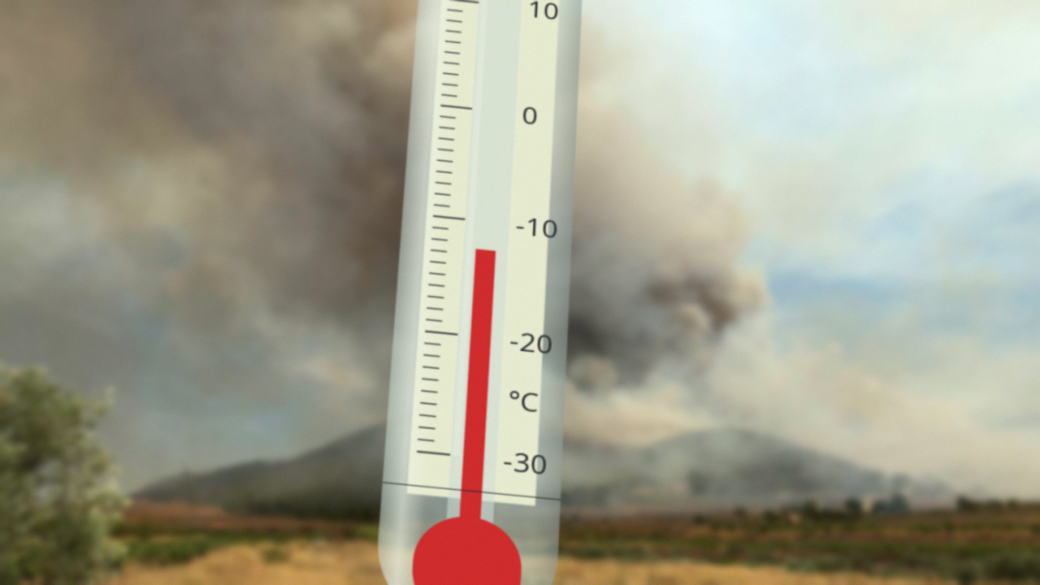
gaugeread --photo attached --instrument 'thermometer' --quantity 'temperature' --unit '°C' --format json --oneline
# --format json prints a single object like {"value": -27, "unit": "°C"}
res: {"value": -12.5, "unit": "°C"}
